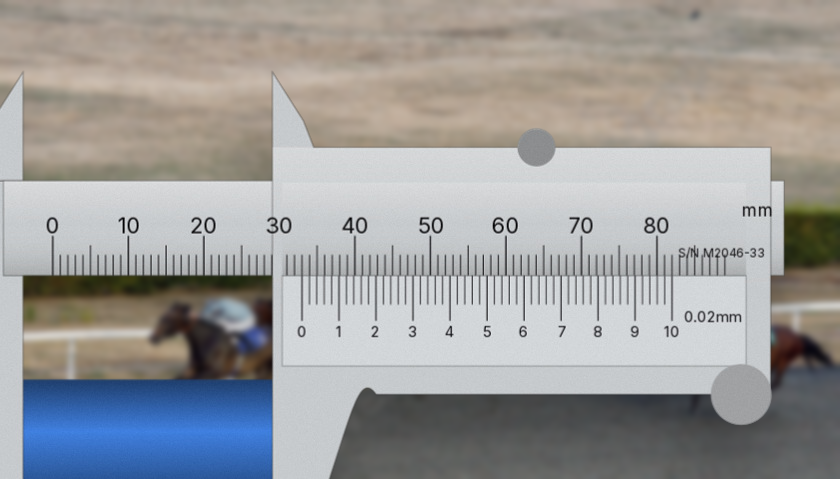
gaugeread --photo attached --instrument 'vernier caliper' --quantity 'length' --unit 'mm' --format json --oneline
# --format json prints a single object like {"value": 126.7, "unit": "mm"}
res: {"value": 33.0, "unit": "mm"}
